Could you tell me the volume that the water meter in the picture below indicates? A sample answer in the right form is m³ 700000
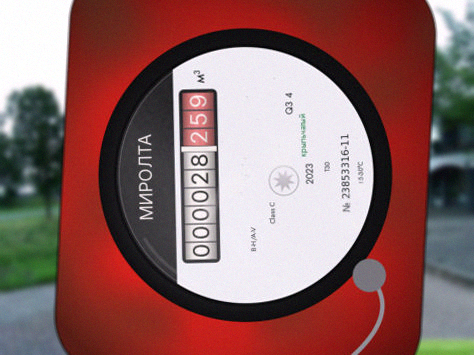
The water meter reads m³ 28.259
